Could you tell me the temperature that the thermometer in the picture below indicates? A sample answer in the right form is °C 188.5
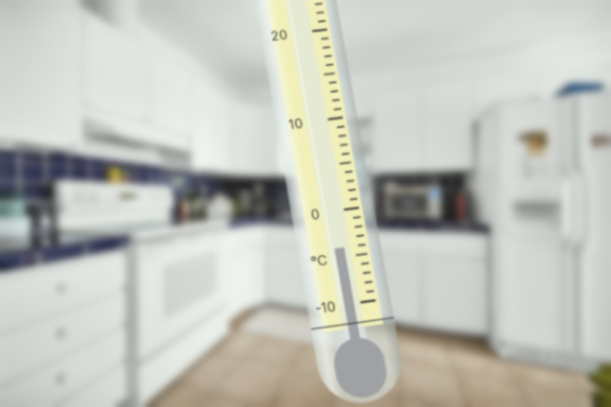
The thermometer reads °C -4
